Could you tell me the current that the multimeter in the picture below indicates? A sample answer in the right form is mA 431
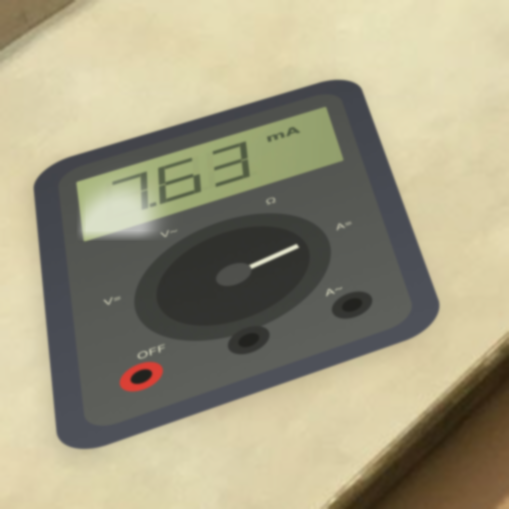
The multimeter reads mA 7.63
